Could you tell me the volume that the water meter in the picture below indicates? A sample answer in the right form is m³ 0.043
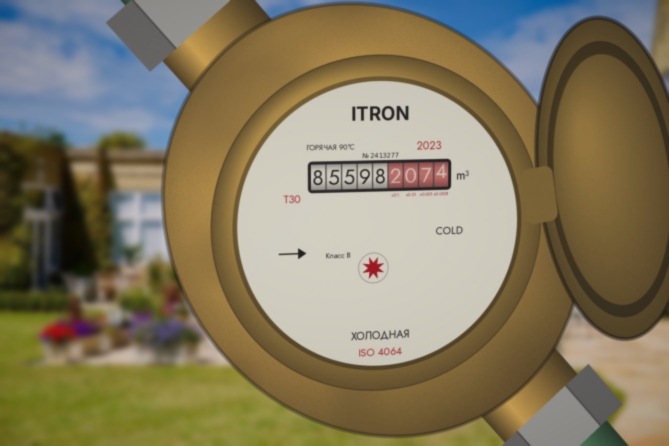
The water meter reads m³ 85598.2074
